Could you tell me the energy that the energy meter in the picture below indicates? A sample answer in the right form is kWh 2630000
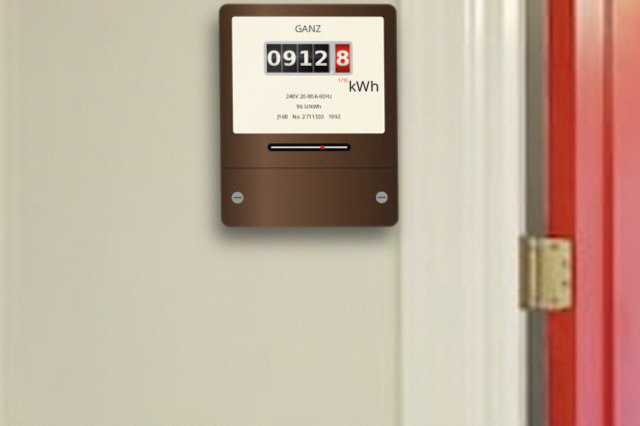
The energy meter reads kWh 912.8
